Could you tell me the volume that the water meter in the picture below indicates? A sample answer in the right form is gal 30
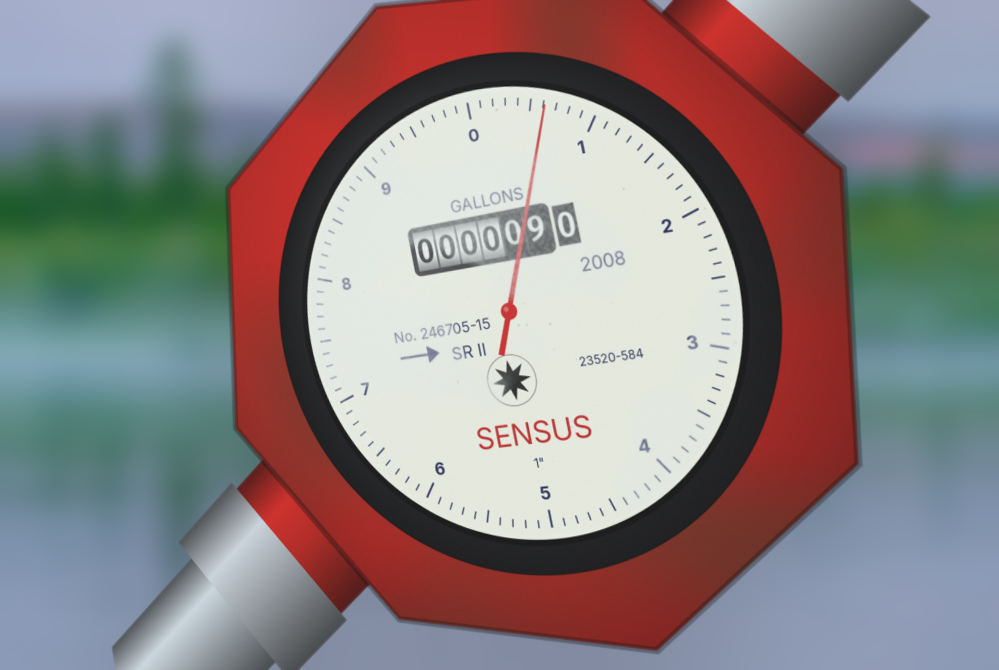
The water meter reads gal 90.6
